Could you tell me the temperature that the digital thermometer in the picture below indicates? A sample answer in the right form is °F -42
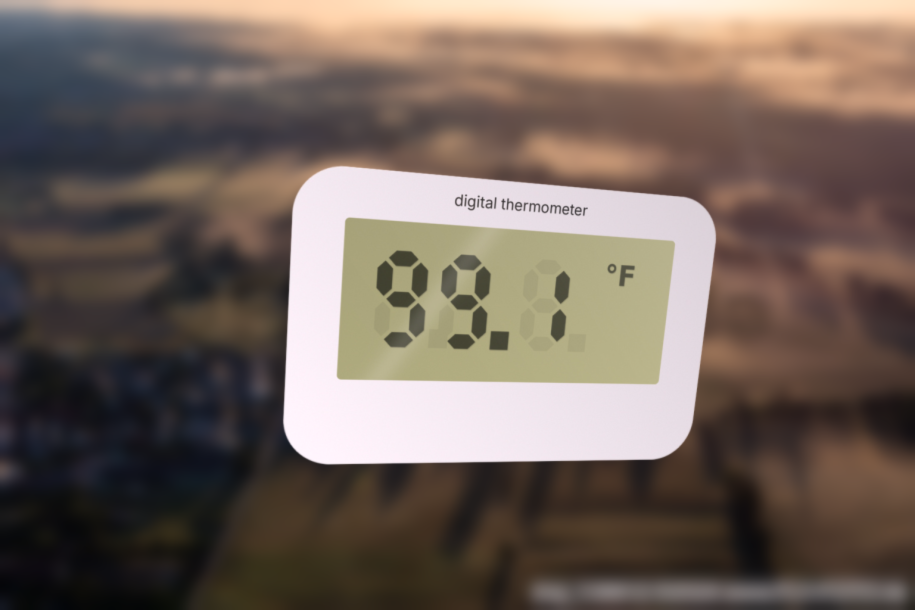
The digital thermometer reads °F 99.1
